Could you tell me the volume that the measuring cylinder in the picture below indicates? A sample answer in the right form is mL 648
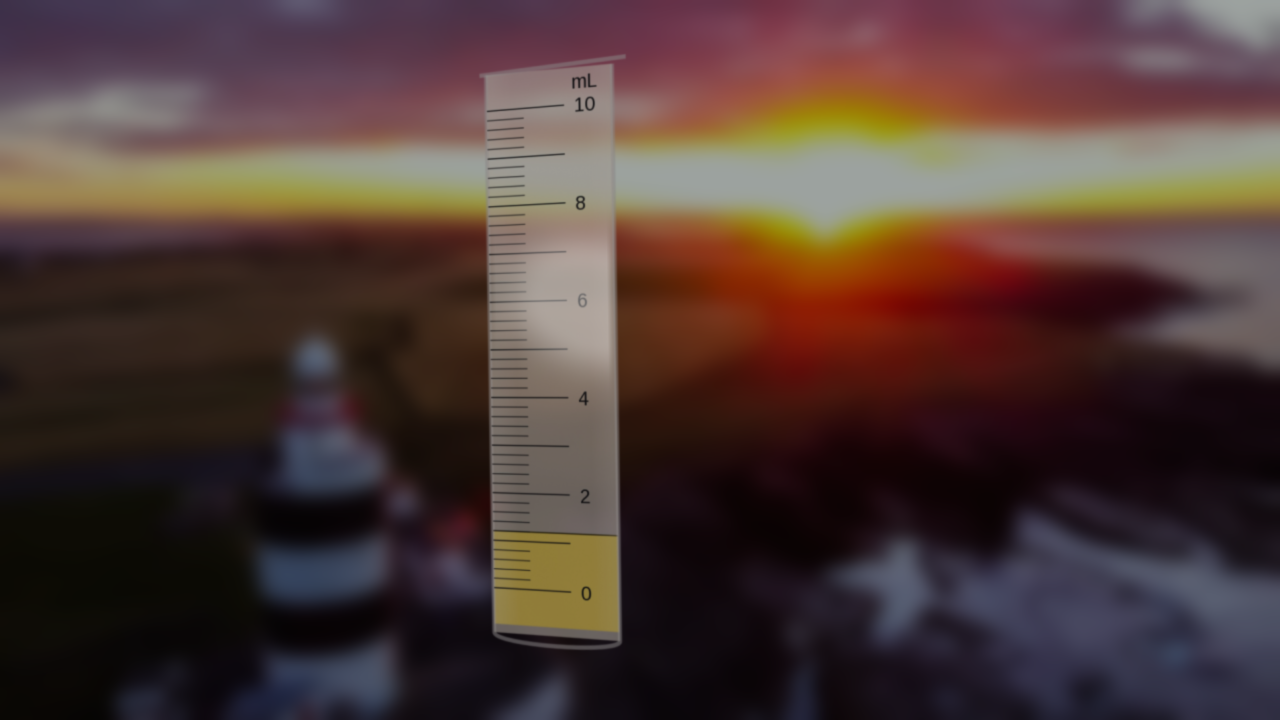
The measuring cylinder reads mL 1.2
